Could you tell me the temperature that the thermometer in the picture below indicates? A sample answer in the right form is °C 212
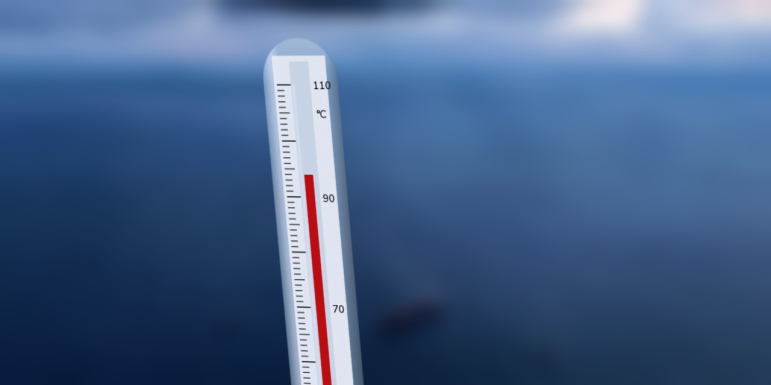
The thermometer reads °C 94
